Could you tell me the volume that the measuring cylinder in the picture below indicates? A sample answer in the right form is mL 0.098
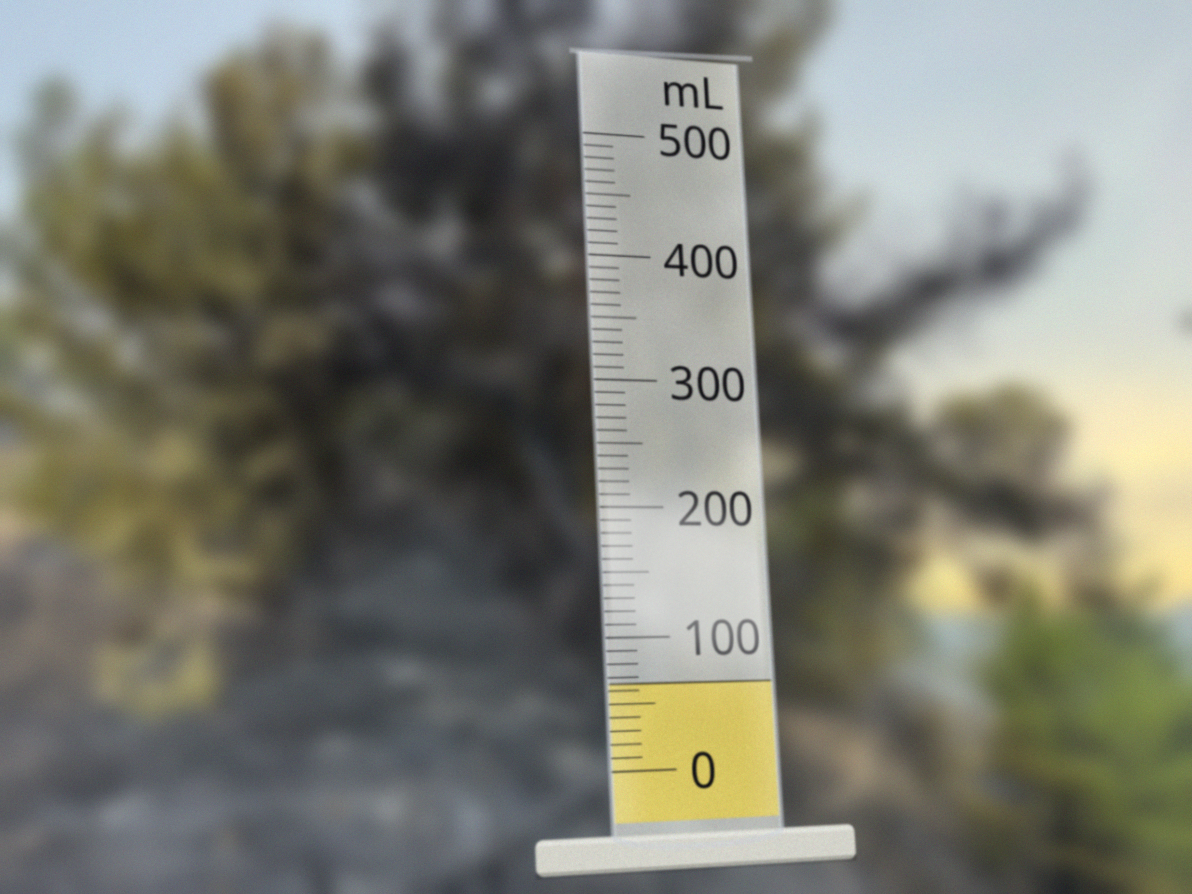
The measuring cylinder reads mL 65
